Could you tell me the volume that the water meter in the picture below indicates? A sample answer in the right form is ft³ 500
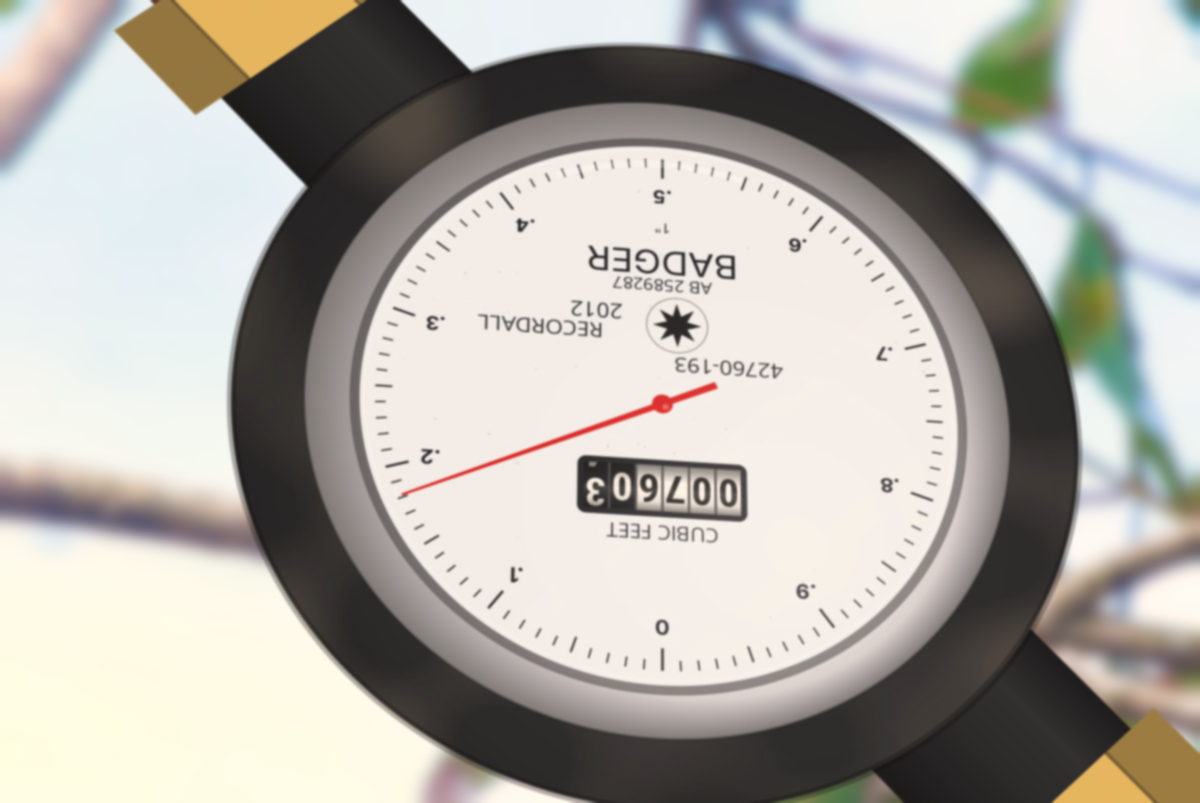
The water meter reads ft³ 7603.18
